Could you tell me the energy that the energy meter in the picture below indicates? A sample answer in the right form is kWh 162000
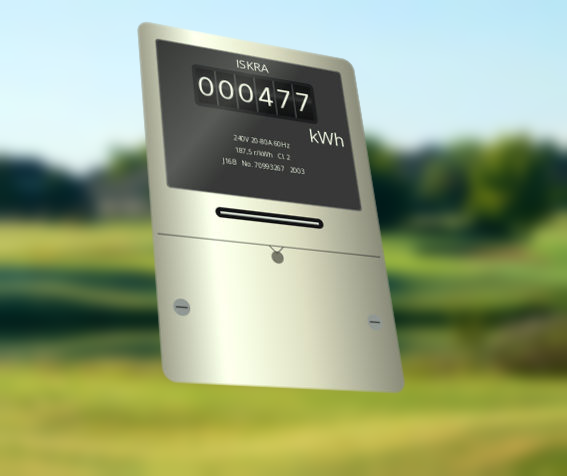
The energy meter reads kWh 477
